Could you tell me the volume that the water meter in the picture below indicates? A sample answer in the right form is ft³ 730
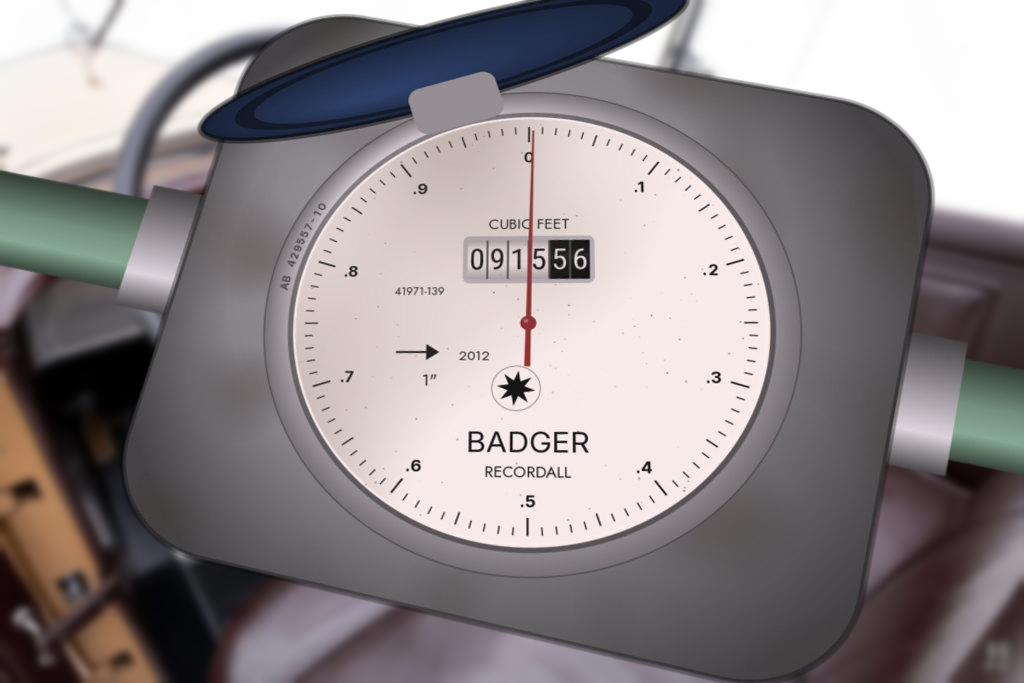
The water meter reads ft³ 91556.00
